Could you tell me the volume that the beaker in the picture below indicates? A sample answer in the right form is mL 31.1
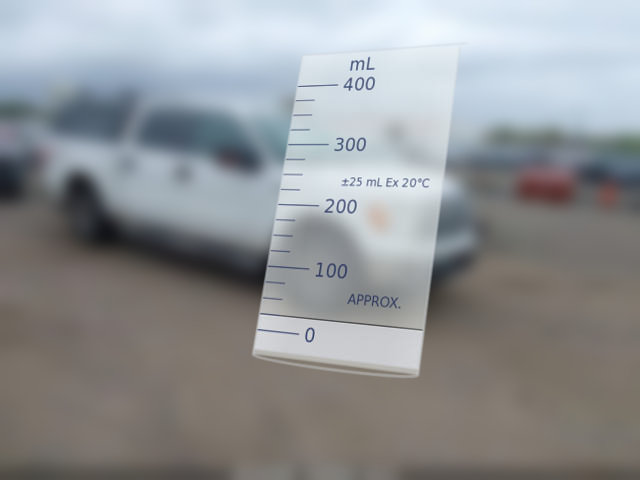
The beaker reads mL 25
